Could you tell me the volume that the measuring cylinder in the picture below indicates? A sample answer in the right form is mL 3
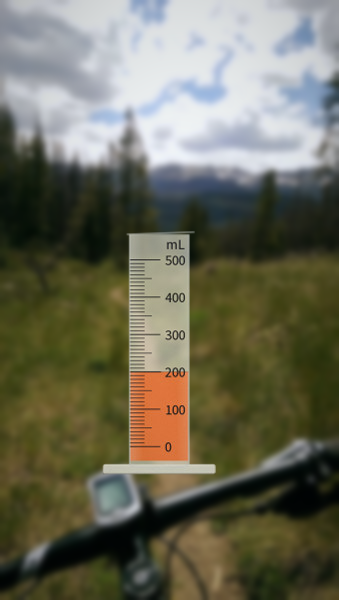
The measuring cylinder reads mL 200
